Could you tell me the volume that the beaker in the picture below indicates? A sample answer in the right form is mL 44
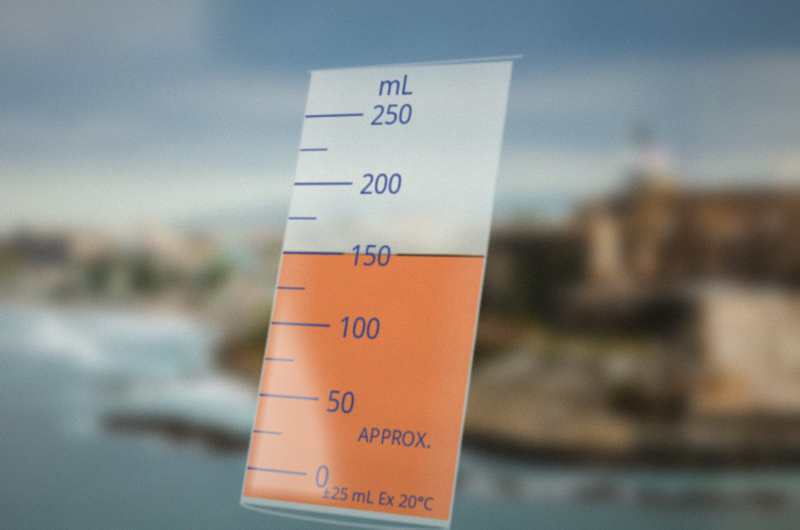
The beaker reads mL 150
